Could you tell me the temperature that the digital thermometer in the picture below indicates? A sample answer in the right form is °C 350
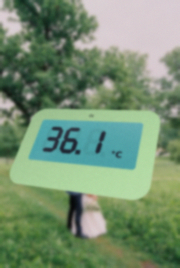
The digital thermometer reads °C 36.1
